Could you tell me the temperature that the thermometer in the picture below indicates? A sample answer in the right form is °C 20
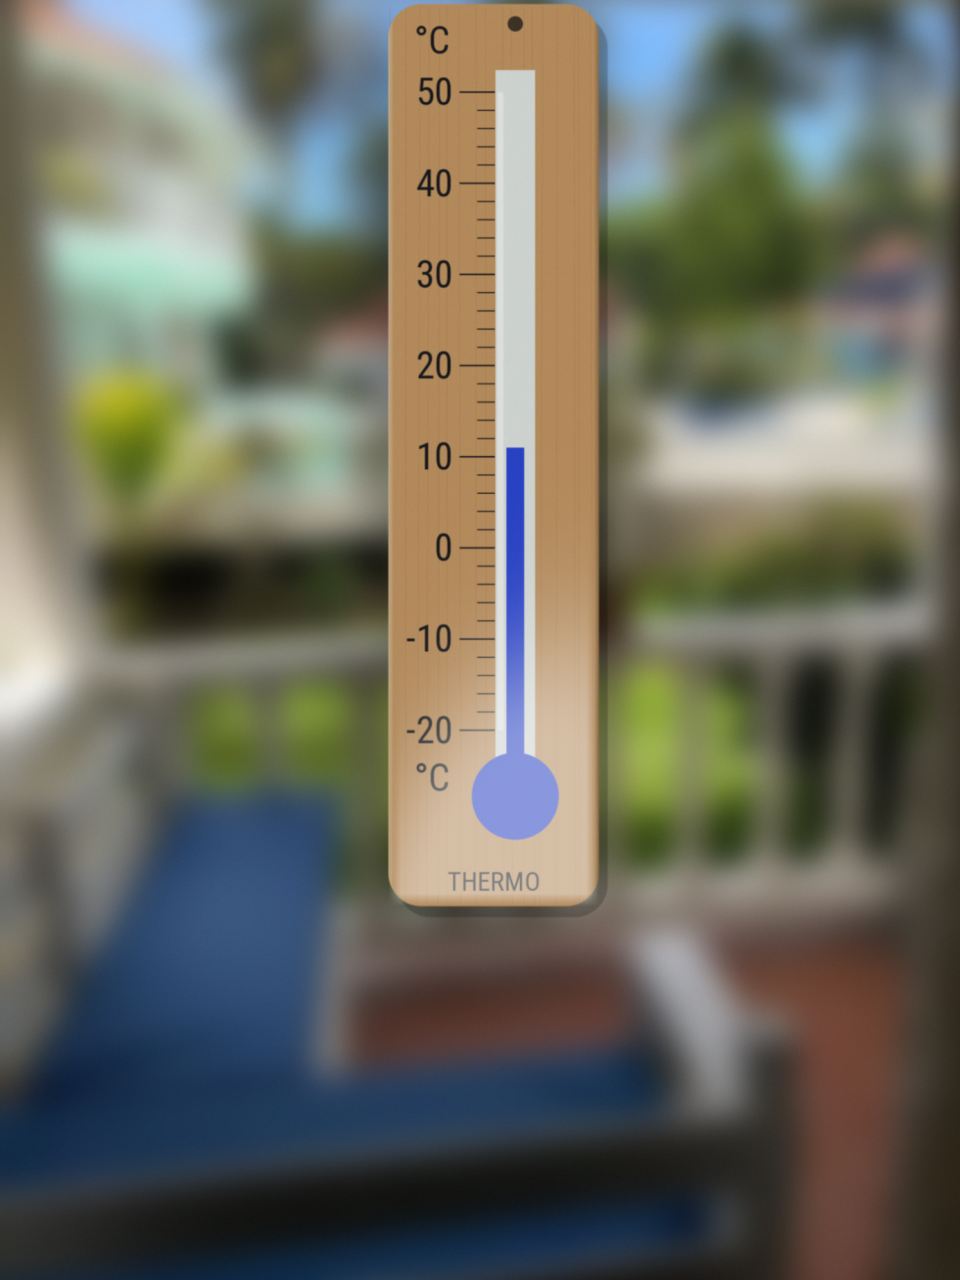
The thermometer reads °C 11
